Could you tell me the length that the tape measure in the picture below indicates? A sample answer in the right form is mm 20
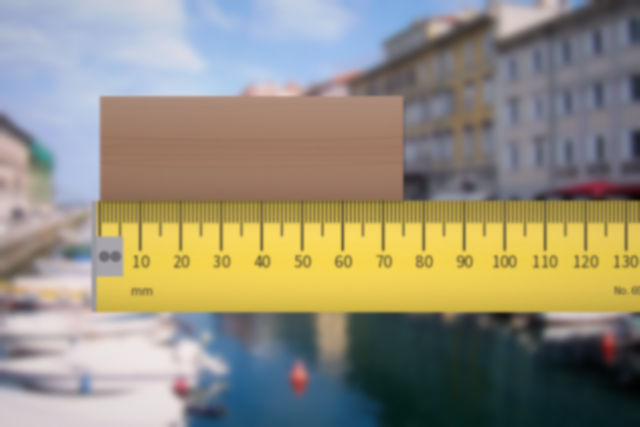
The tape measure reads mm 75
